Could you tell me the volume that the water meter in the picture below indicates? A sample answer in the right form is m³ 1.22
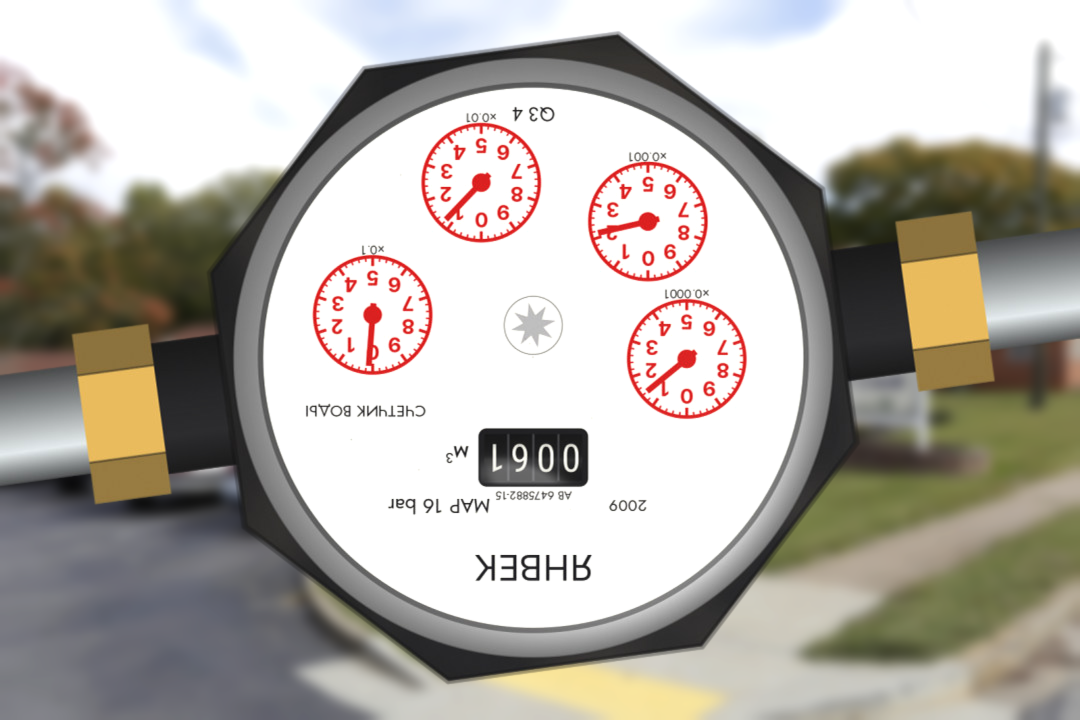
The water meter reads m³ 61.0121
